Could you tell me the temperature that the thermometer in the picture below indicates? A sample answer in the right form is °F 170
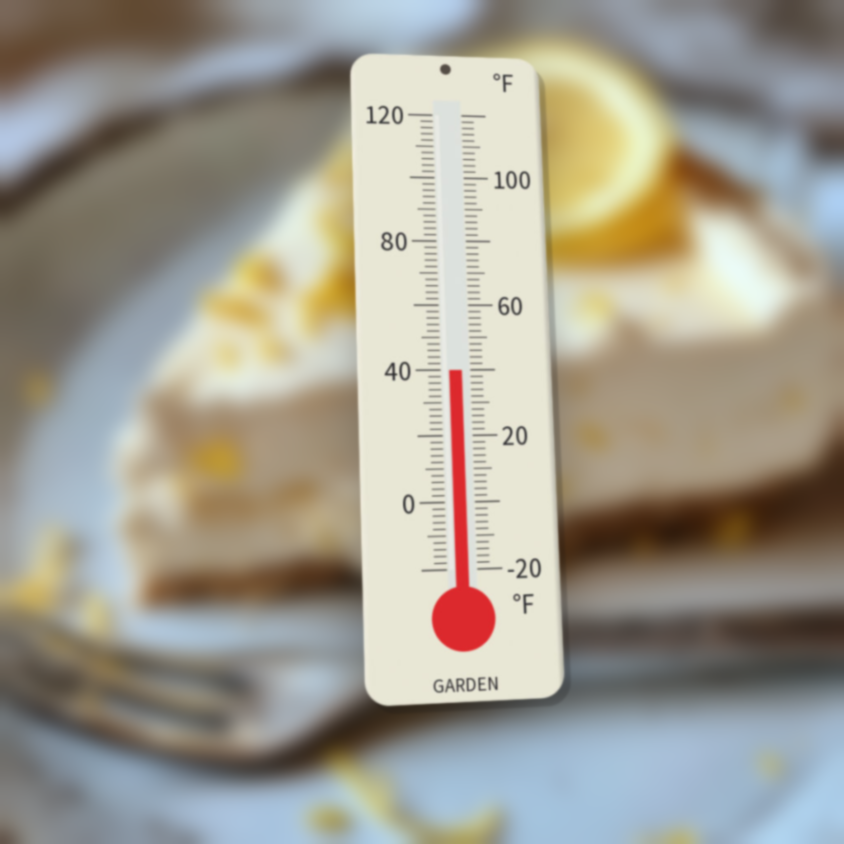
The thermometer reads °F 40
